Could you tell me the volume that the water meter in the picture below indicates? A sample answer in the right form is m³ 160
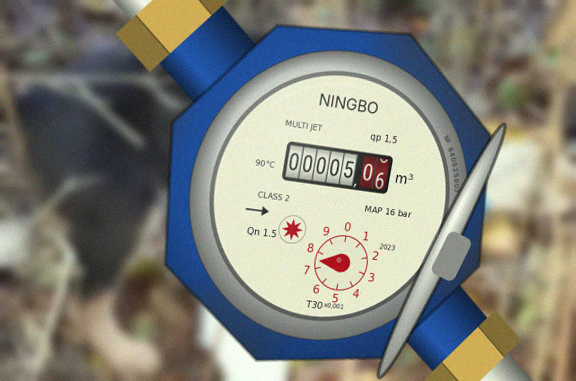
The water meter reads m³ 5.057
